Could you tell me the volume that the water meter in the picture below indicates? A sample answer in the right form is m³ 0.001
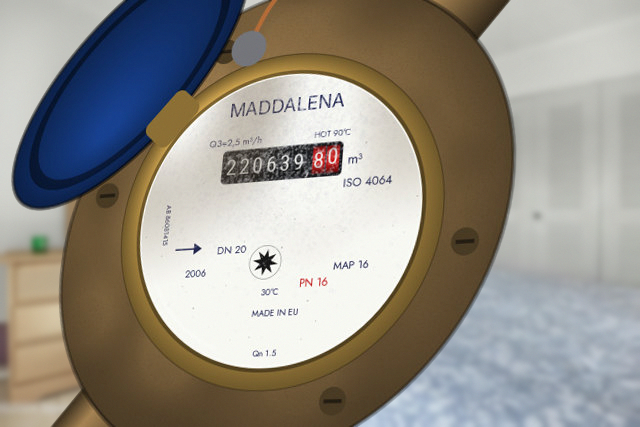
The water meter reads m³ 220639.80
